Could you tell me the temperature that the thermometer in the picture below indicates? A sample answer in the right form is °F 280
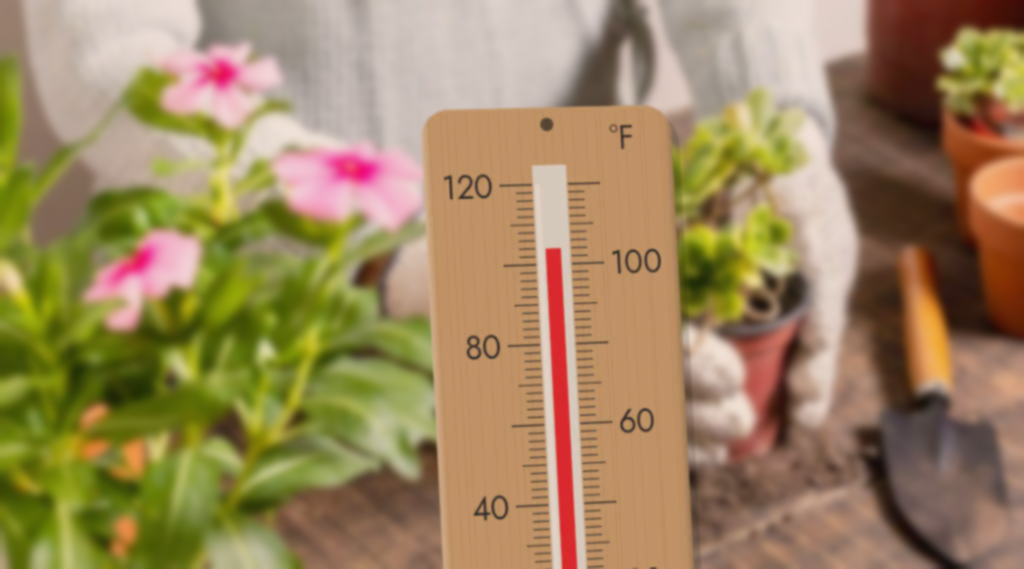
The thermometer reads °F 104
